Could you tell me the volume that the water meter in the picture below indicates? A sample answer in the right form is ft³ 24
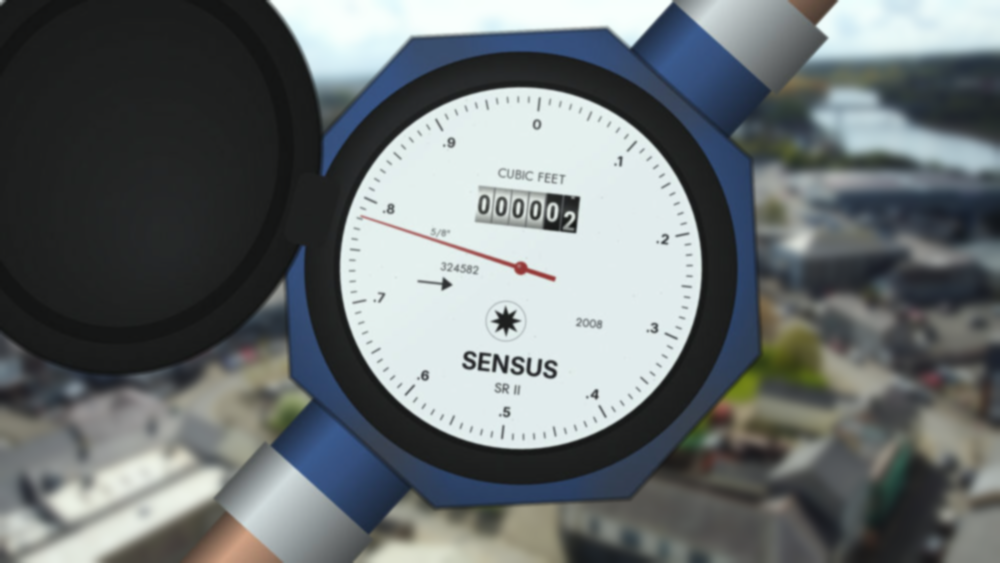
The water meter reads ft³ 1.78
